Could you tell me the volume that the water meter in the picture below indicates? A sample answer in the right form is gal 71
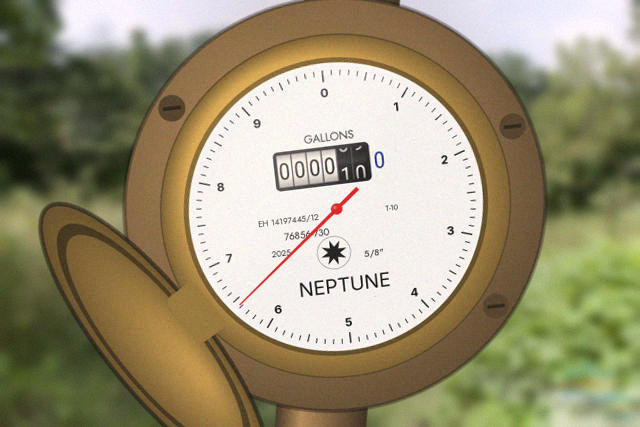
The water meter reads gal 96.4
